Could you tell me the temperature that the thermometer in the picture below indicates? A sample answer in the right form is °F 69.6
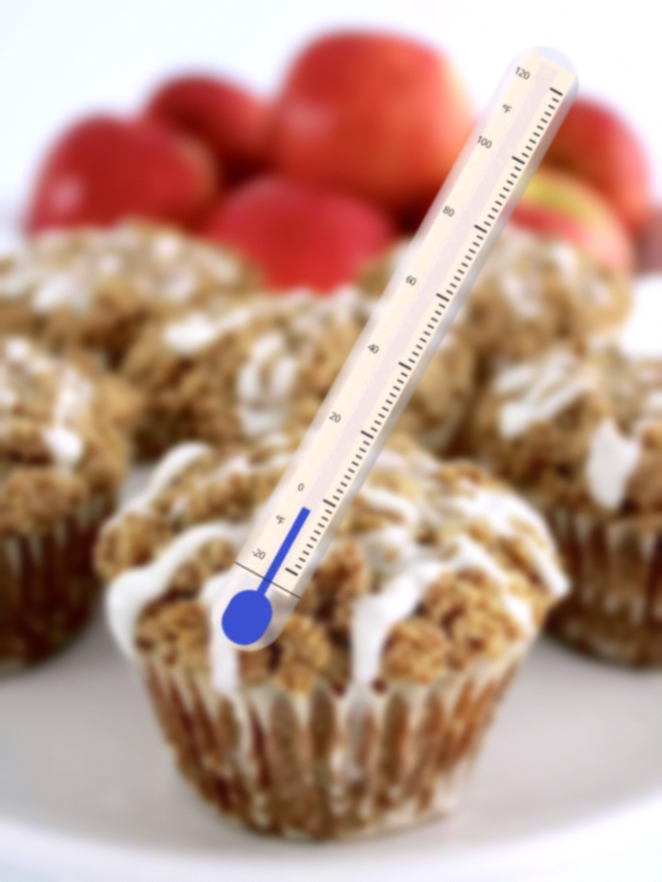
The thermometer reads °F -4
